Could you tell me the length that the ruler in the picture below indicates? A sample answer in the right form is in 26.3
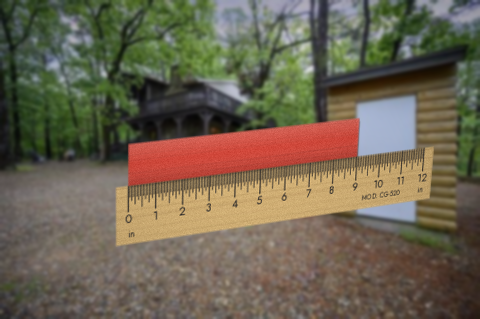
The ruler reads in 9
